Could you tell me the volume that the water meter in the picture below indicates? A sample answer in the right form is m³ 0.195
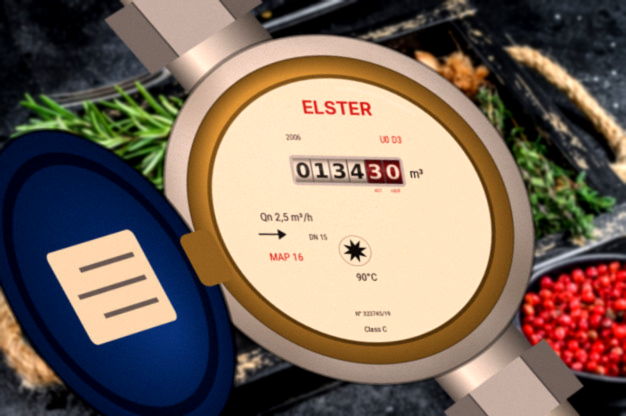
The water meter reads m³ 134.30
